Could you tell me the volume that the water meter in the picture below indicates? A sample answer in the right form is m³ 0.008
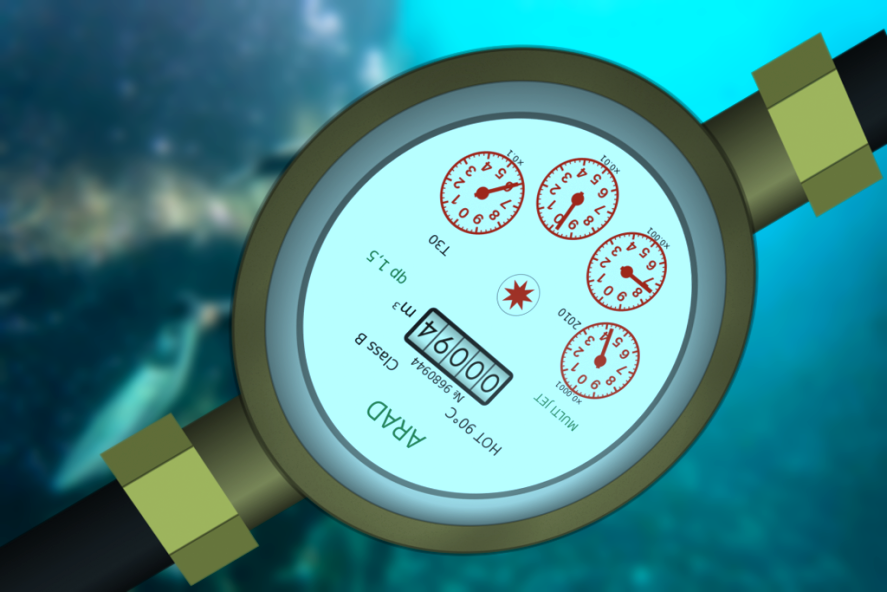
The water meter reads m³ 94.5974
